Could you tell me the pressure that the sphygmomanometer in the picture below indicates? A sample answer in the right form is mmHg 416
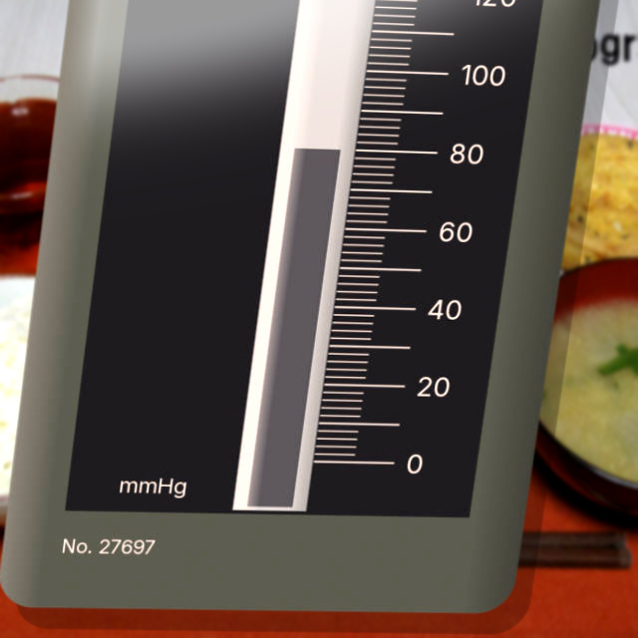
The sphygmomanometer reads mmHg 80
